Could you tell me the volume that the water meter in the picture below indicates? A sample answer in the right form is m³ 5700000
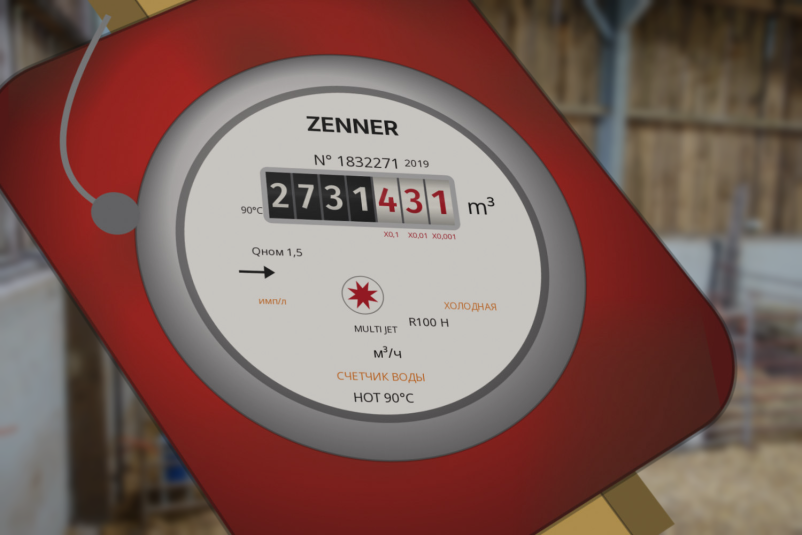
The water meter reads m³ 2731.431
